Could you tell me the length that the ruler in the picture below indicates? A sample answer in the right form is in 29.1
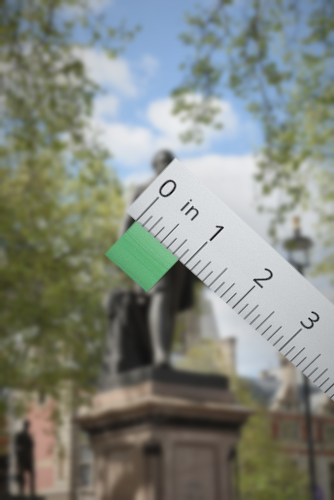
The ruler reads in 0.875
